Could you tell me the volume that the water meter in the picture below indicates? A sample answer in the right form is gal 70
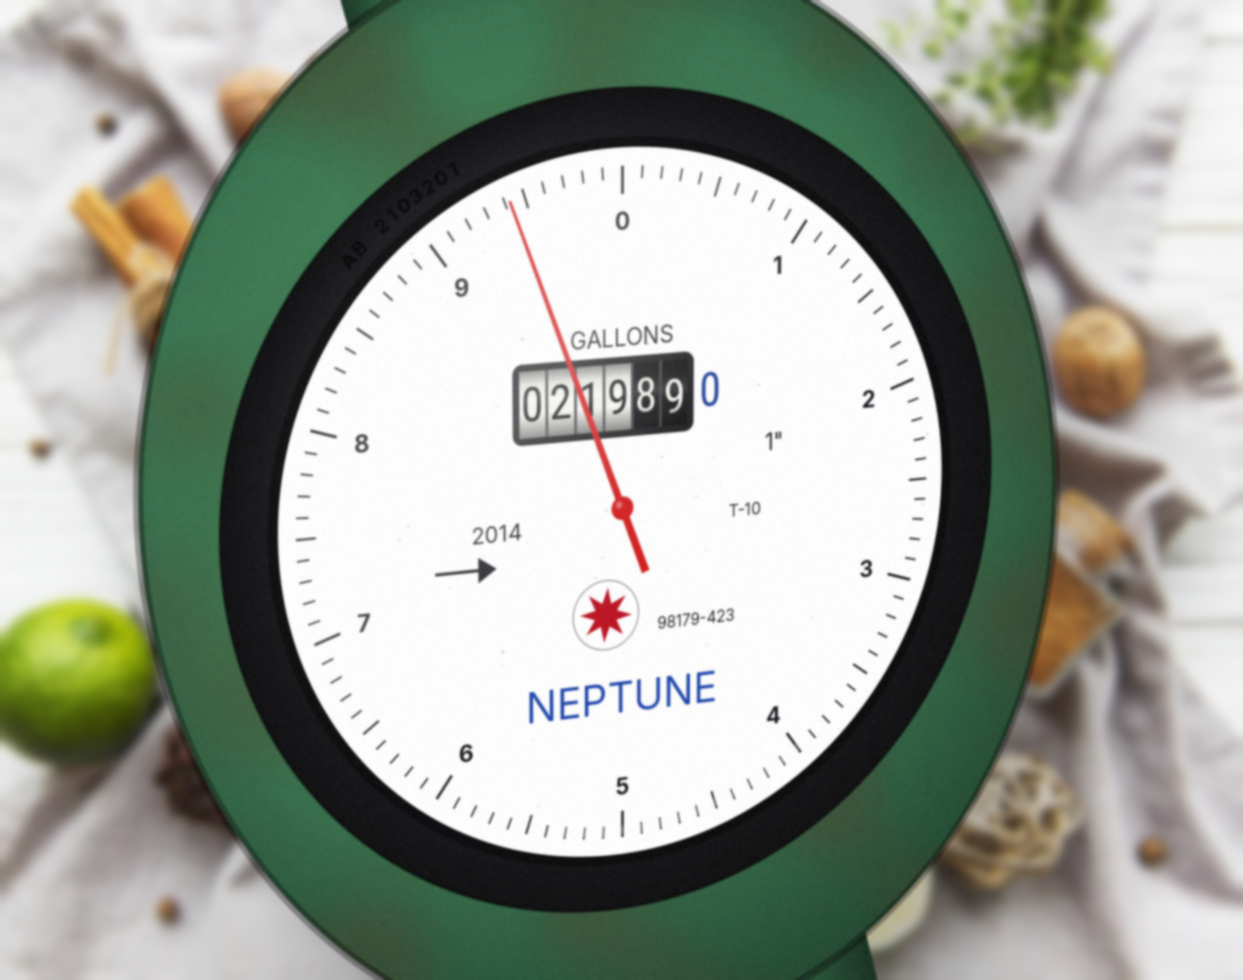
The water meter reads gal 219889.4
